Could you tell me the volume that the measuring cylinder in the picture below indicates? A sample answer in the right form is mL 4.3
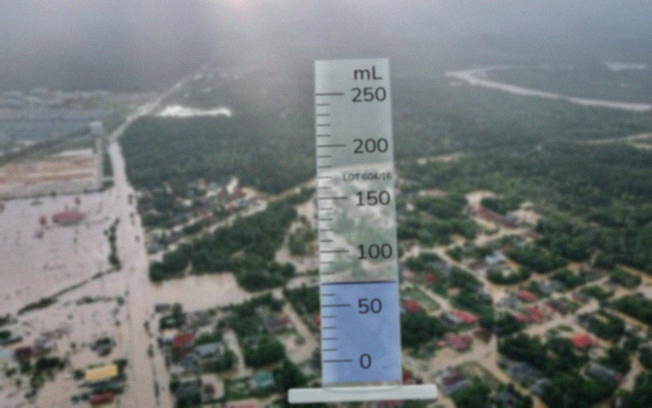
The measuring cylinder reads mL 70
